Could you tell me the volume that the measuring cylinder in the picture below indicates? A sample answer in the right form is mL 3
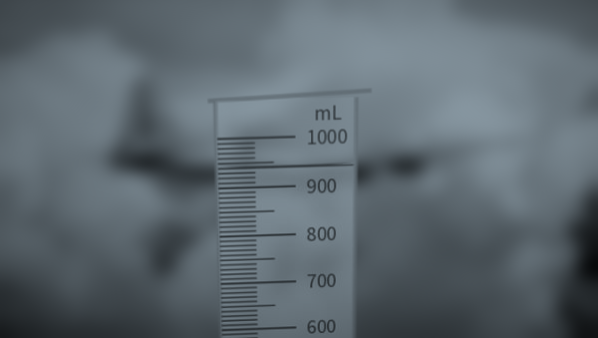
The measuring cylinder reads mL 940
